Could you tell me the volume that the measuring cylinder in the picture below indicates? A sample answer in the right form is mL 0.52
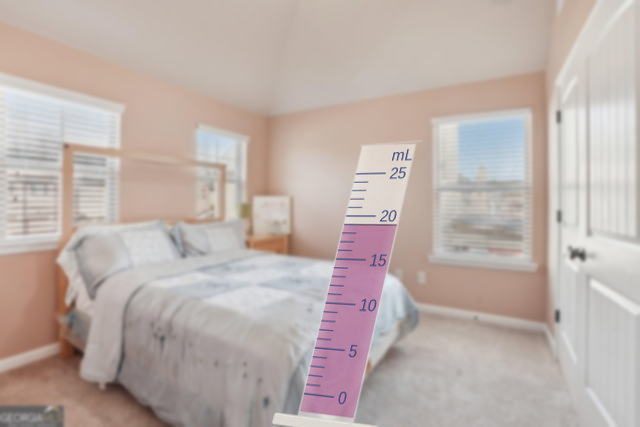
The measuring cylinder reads mL 19
